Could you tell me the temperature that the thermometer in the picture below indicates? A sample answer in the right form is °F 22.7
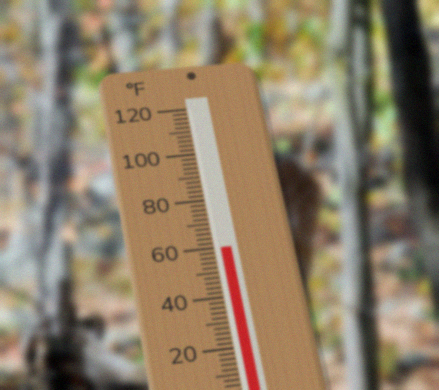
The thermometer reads °F 60
